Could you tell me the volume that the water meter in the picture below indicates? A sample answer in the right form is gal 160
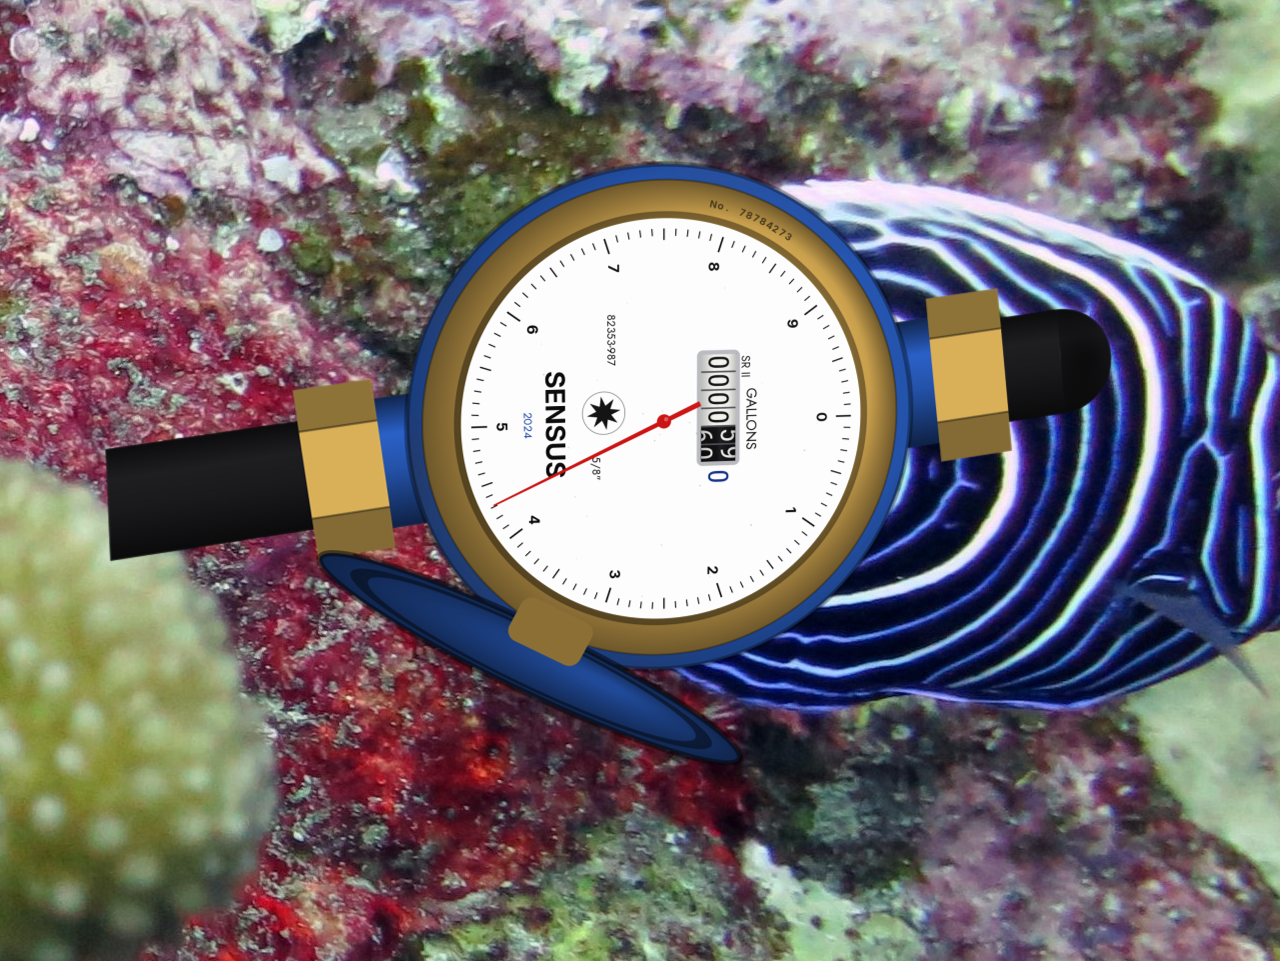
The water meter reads gal 594.3
